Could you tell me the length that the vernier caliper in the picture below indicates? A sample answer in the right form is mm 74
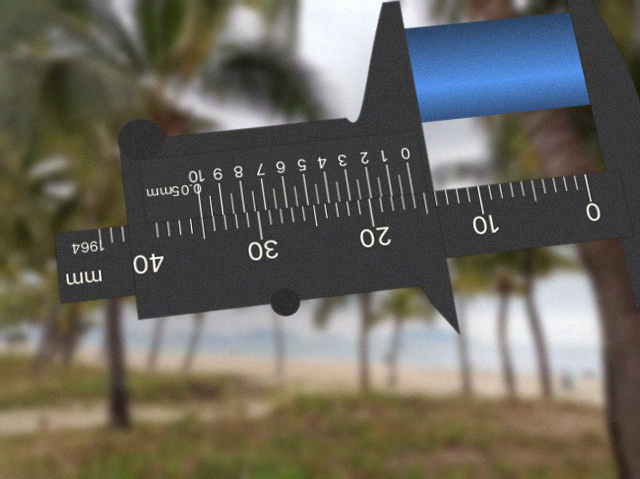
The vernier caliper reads mm 16.0
